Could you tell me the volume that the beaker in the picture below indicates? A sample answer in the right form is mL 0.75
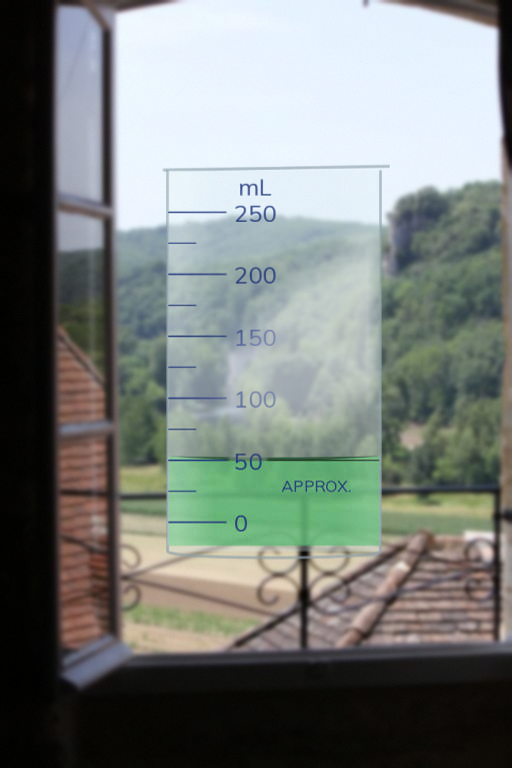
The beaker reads mL 50
